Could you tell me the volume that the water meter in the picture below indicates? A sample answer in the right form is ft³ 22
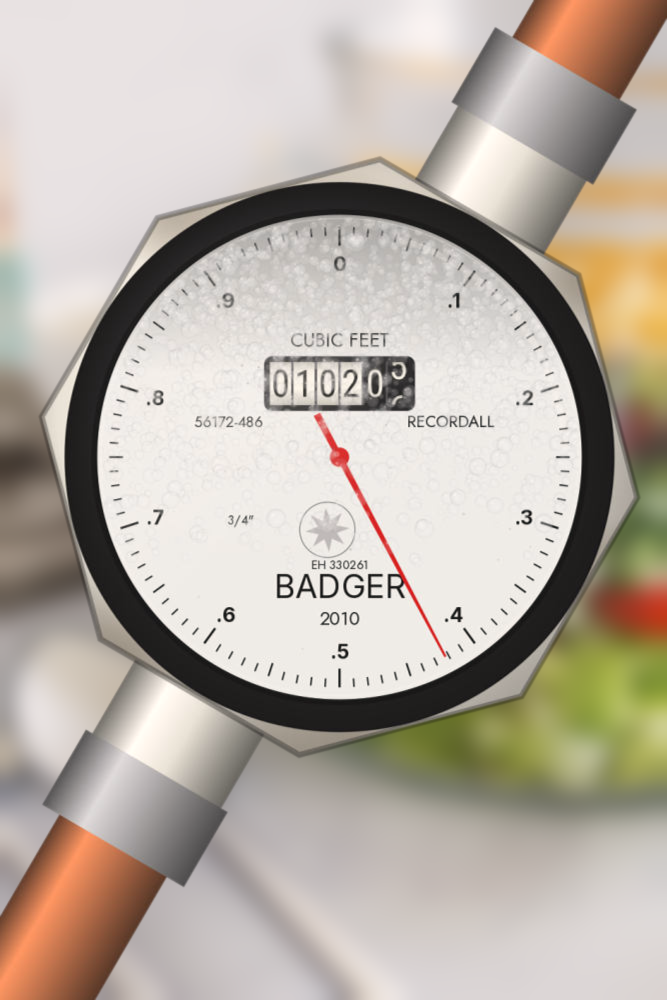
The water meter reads ft³ 10205.42
